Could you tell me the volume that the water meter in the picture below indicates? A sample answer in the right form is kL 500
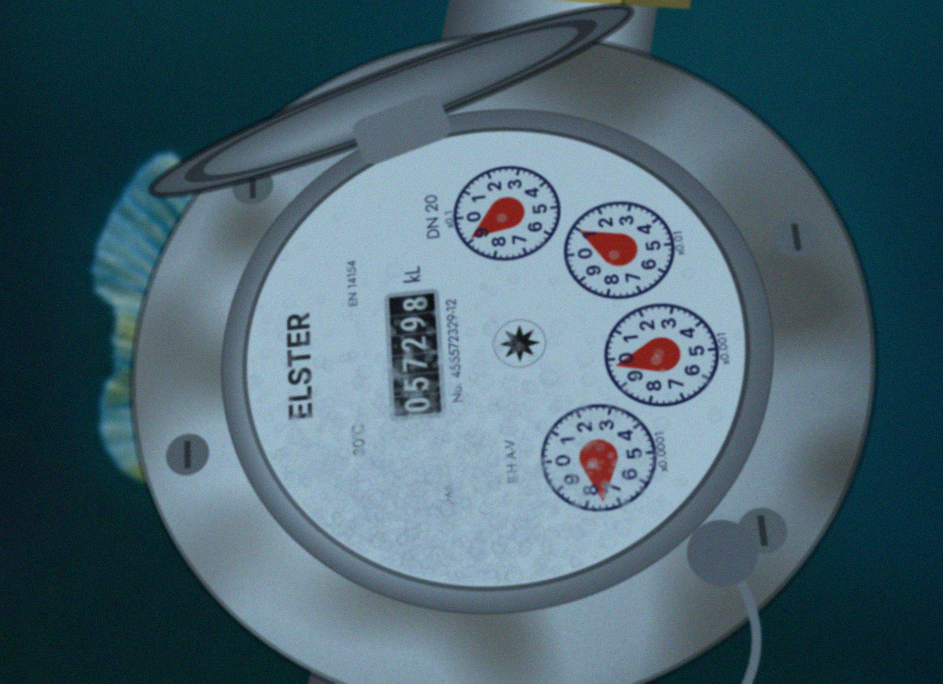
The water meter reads kL 57297.9097
